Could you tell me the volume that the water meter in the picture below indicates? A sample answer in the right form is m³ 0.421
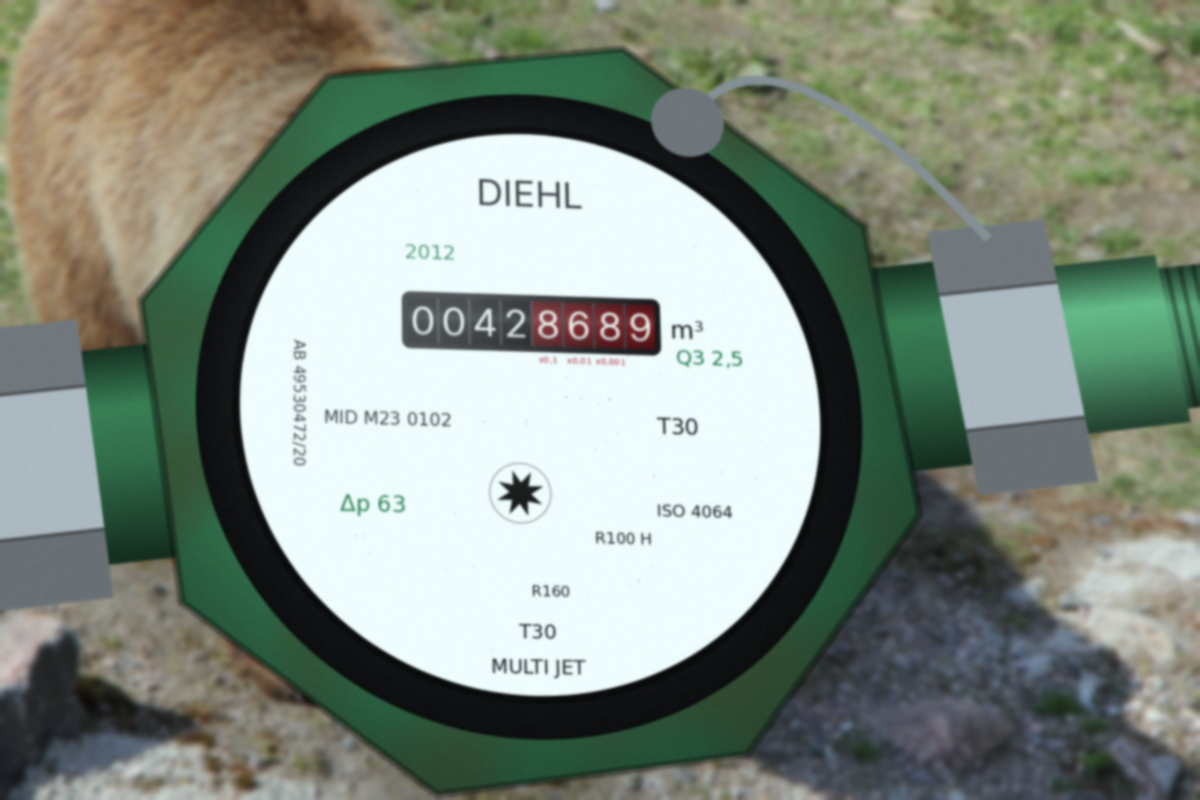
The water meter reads m³ 42.8689
